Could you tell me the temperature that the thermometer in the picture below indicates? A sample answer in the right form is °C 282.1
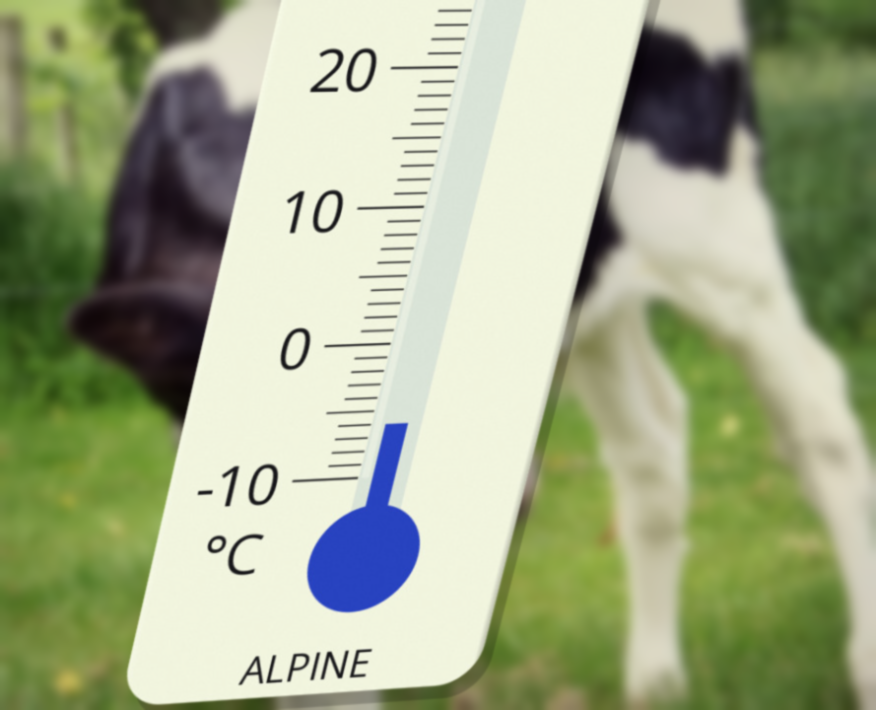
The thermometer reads °C -6
